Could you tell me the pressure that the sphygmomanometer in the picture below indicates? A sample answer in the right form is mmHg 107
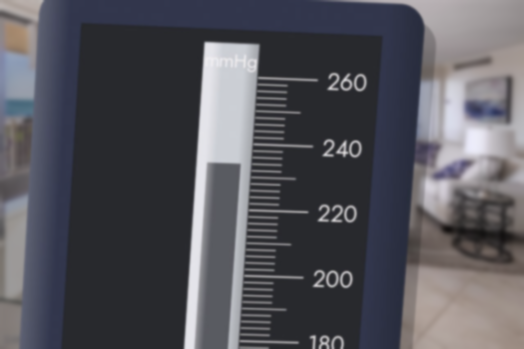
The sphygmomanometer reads mmHg 234
